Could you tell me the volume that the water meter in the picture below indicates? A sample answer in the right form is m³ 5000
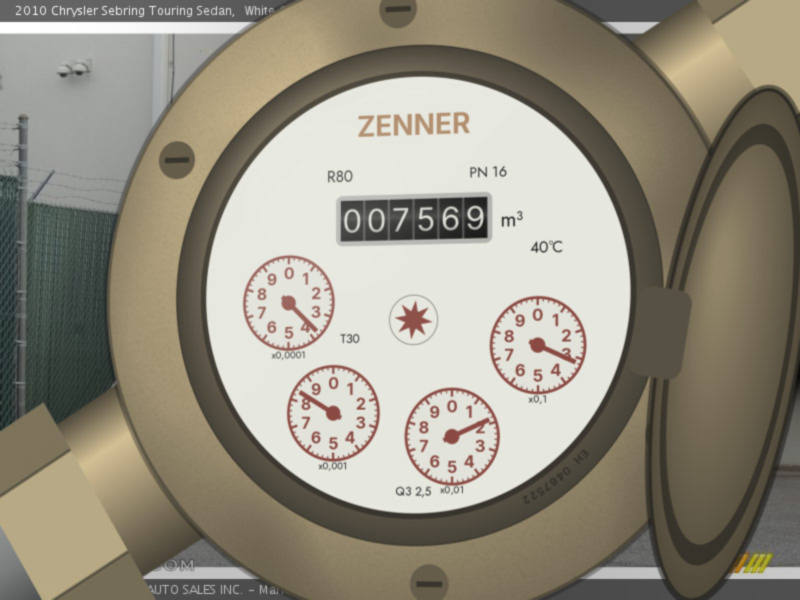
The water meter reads m³ 7569.3183
